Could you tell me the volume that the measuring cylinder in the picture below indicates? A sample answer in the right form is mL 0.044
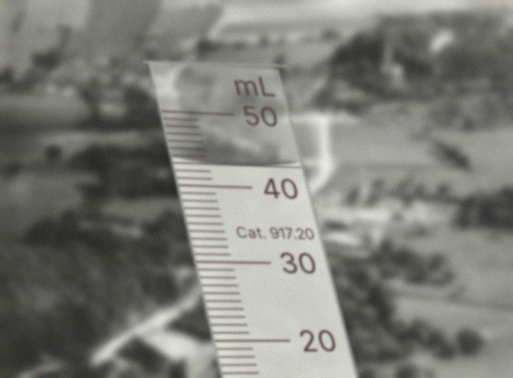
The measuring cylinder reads mL 43
